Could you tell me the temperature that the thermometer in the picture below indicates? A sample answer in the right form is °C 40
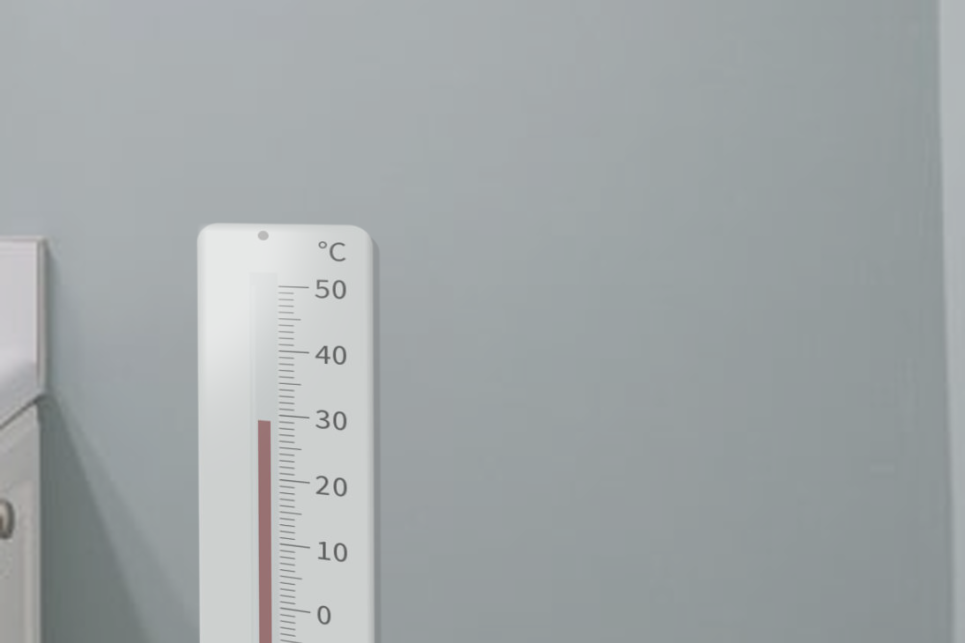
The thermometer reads °C 29
